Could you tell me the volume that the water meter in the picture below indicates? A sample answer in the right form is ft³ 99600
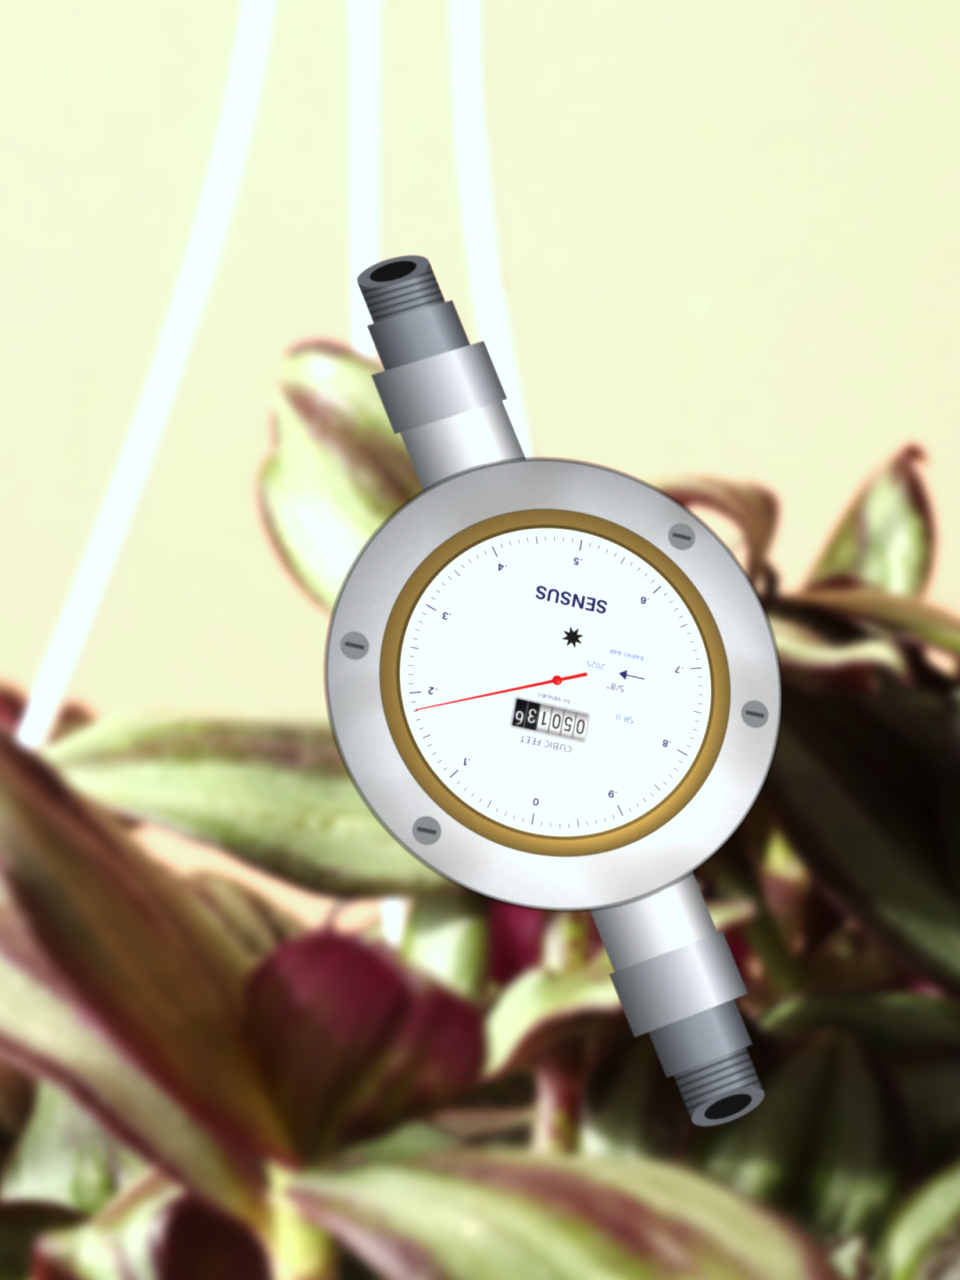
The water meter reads ft³ 50136.18
